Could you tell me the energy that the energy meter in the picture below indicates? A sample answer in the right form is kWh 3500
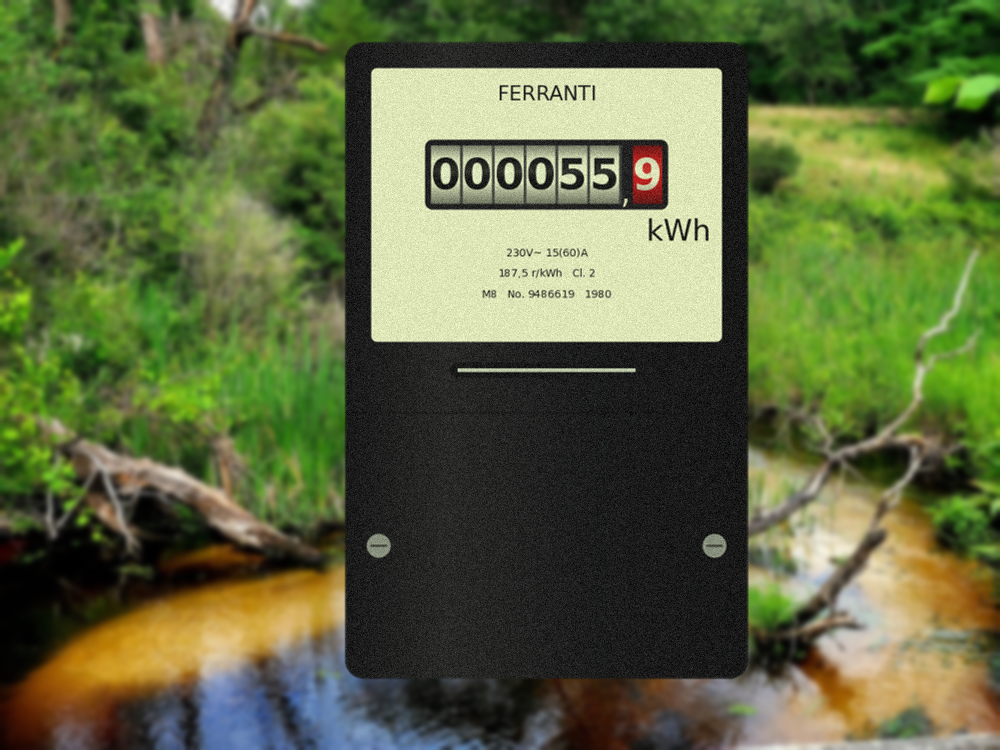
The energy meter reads kWh 55.9
